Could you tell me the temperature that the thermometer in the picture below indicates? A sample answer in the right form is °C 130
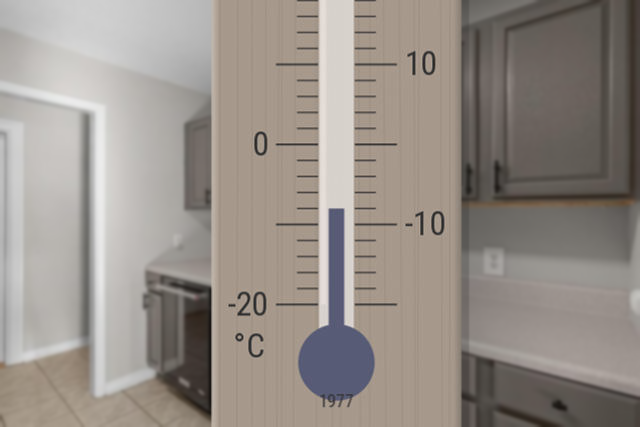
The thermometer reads °C -8
